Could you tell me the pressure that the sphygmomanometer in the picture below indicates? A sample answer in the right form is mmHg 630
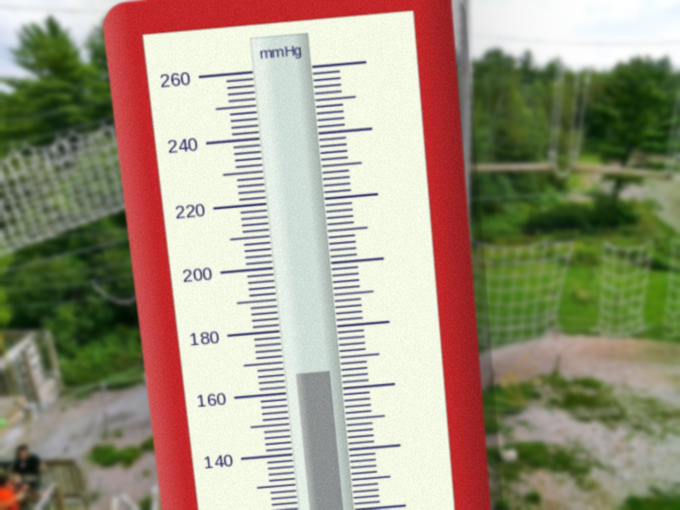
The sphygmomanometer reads mmHg 166
